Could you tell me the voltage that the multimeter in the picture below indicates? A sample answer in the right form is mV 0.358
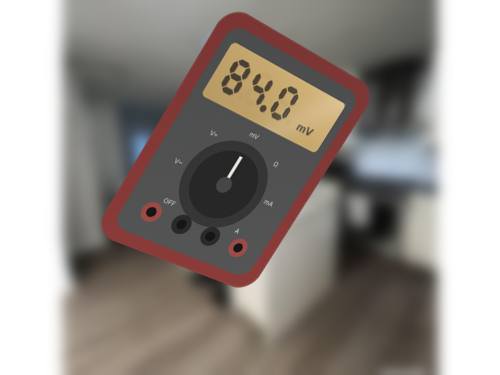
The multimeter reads mV 84.0
